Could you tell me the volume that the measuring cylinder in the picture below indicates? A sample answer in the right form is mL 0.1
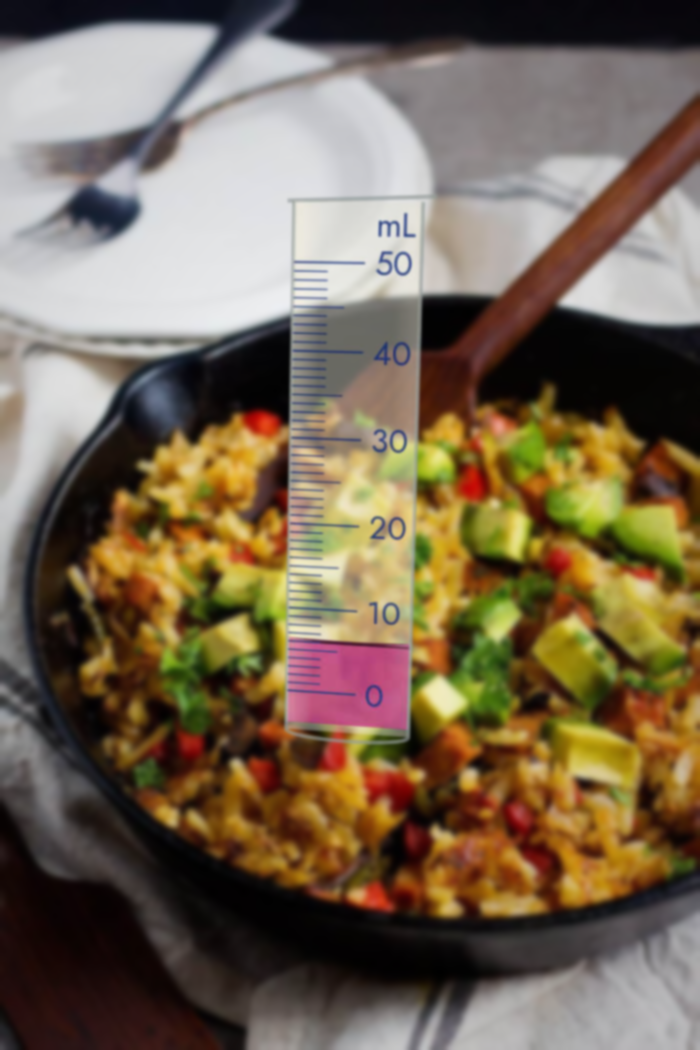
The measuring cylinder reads mL 6
